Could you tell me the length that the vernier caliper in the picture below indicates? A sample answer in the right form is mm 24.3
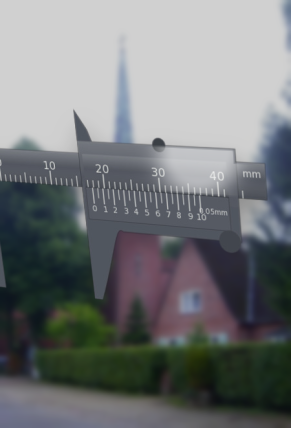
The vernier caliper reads mm 17.8
